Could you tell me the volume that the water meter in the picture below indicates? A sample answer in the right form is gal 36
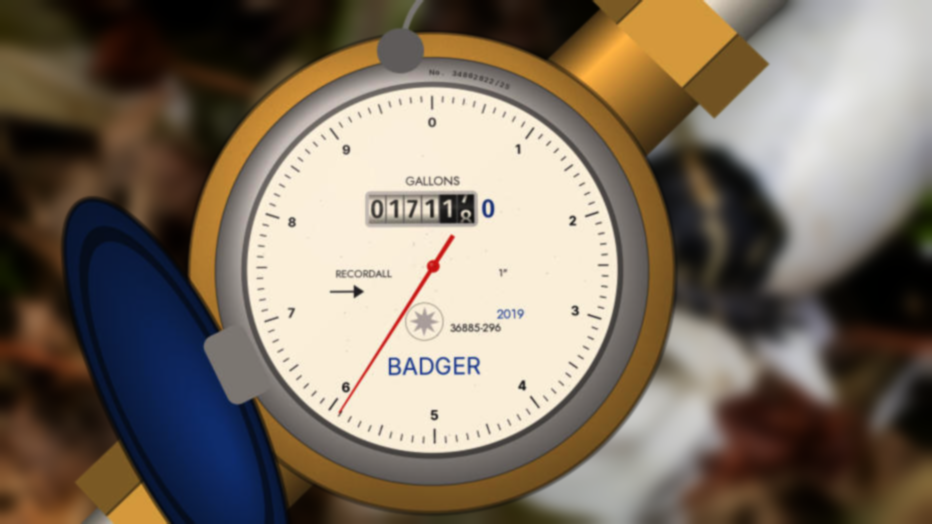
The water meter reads gal 171175.9
